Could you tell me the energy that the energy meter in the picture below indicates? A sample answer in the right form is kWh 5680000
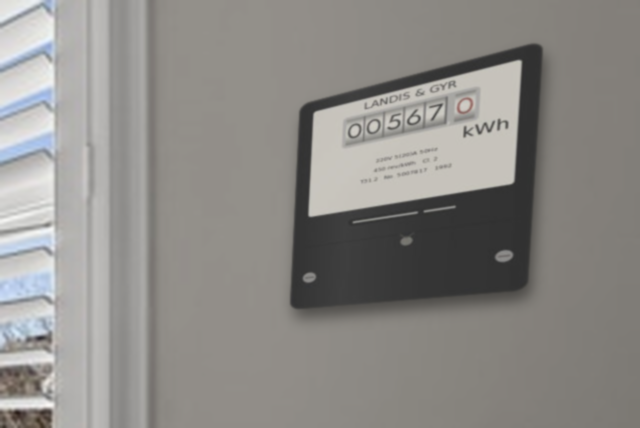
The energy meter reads kWh 567.0
